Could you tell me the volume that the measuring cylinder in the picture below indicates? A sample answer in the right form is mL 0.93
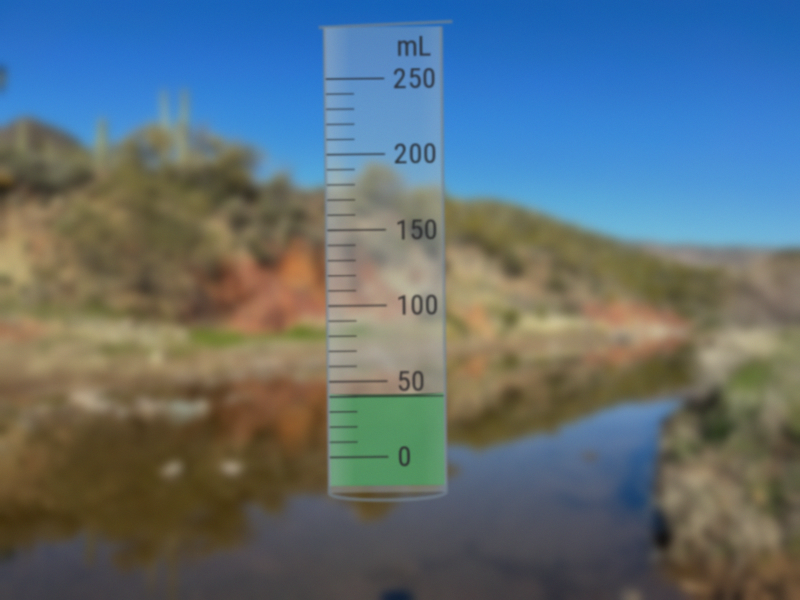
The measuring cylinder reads mL 40
